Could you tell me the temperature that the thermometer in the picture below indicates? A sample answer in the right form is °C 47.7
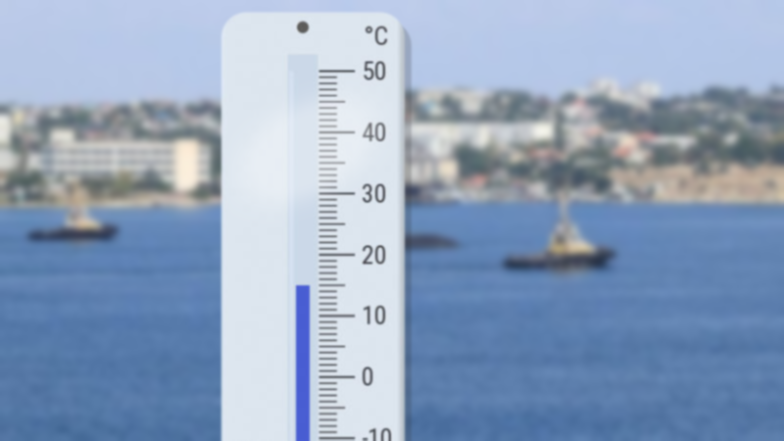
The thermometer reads °C 15
